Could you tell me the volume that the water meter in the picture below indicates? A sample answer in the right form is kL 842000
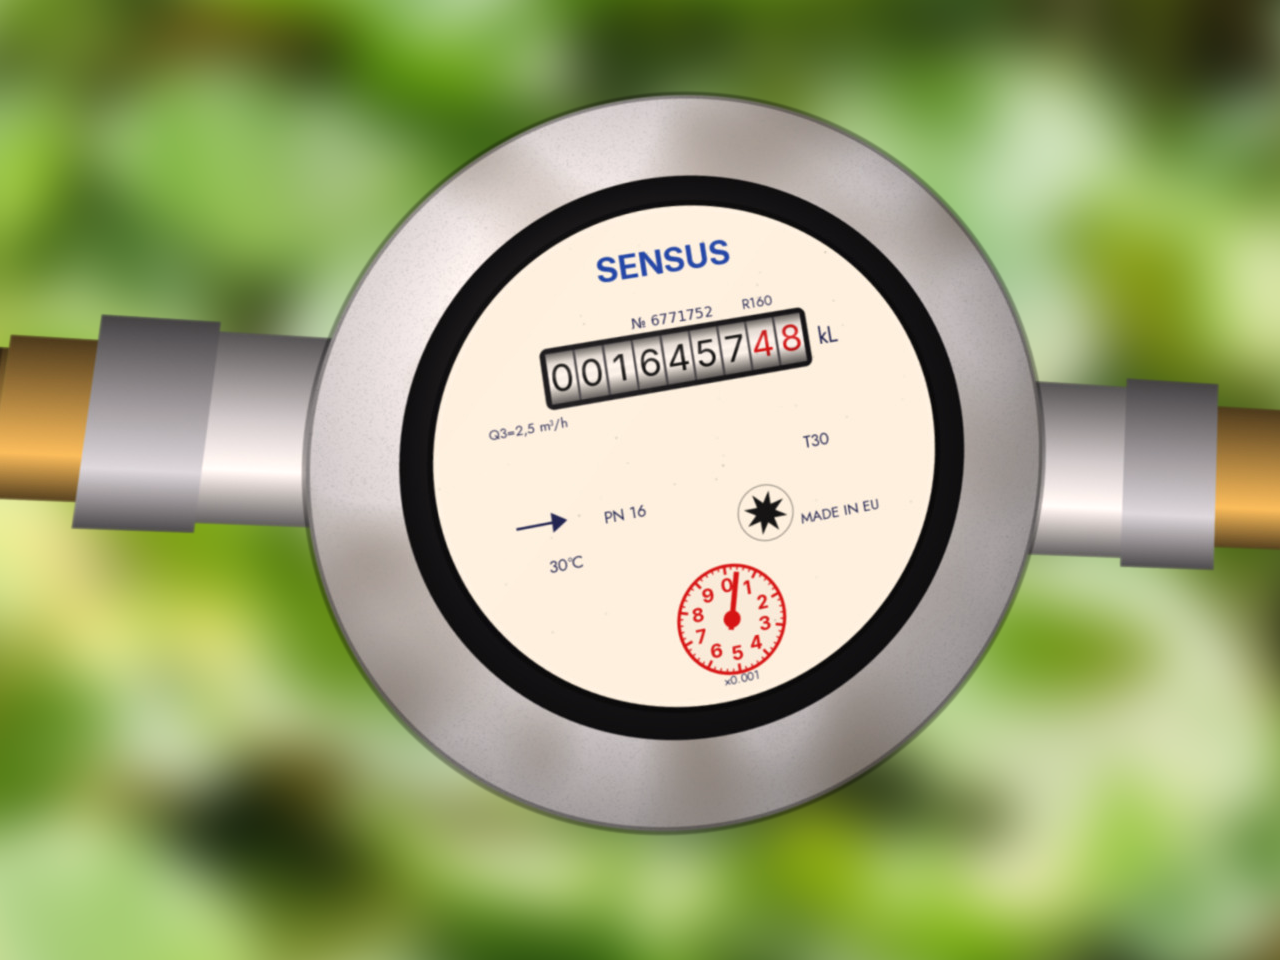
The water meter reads kL 16457.480
